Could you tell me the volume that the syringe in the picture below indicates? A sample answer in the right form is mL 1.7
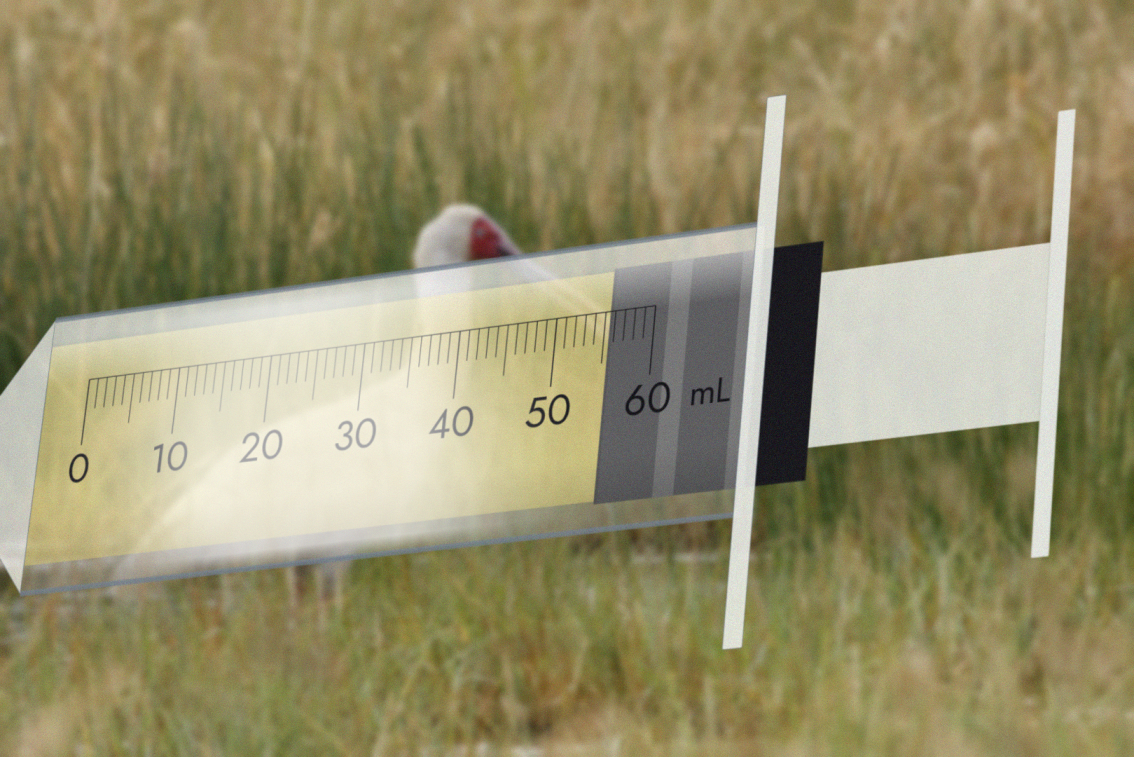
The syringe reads mL 55.5
